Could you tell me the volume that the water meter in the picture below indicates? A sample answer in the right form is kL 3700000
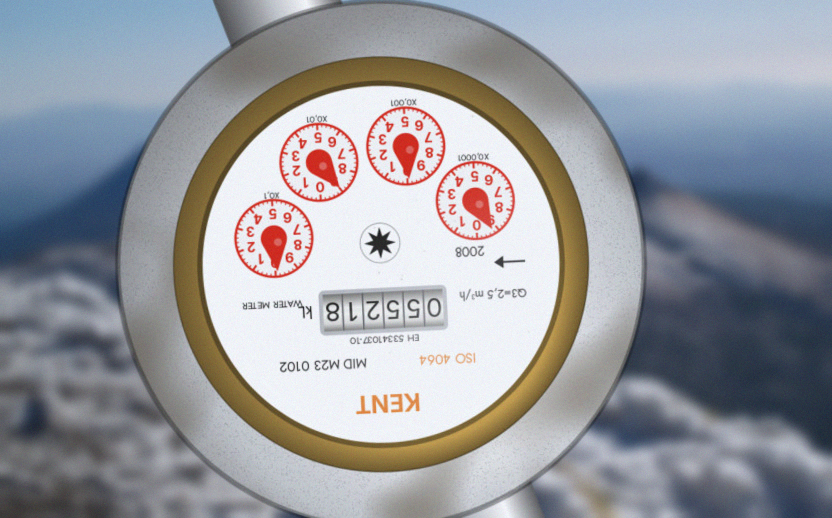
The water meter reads kL 55217.9899
